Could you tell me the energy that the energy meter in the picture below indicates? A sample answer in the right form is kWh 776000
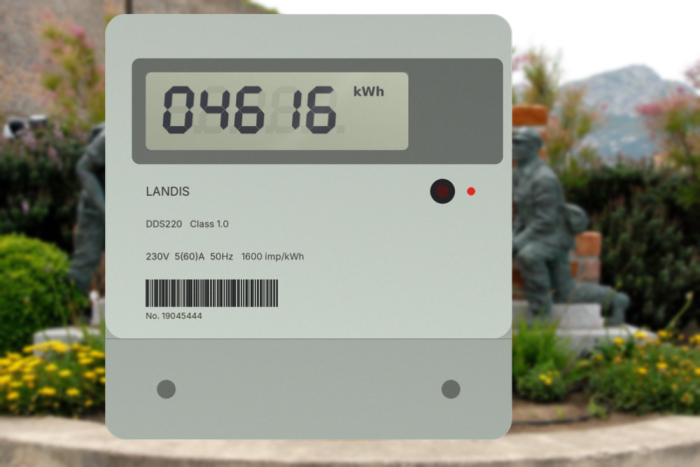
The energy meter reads kWh 4616
